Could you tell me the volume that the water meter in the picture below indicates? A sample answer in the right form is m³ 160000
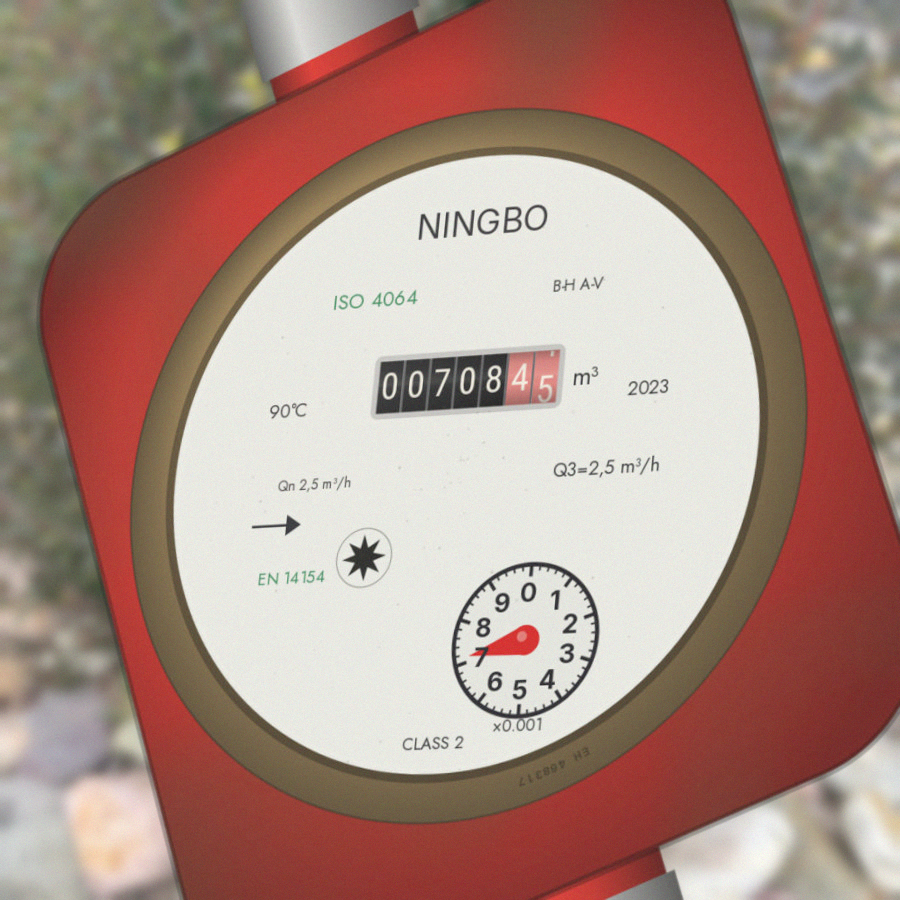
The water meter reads m³ 708.447
